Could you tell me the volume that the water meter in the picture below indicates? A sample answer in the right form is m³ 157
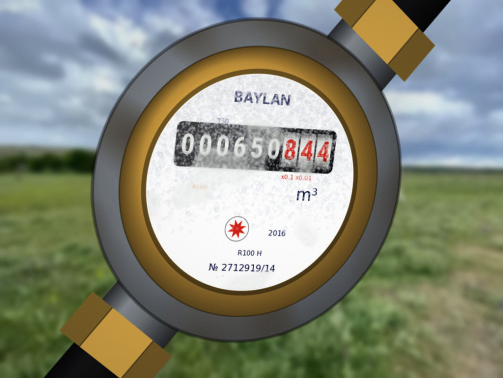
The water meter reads m³ 650.844
